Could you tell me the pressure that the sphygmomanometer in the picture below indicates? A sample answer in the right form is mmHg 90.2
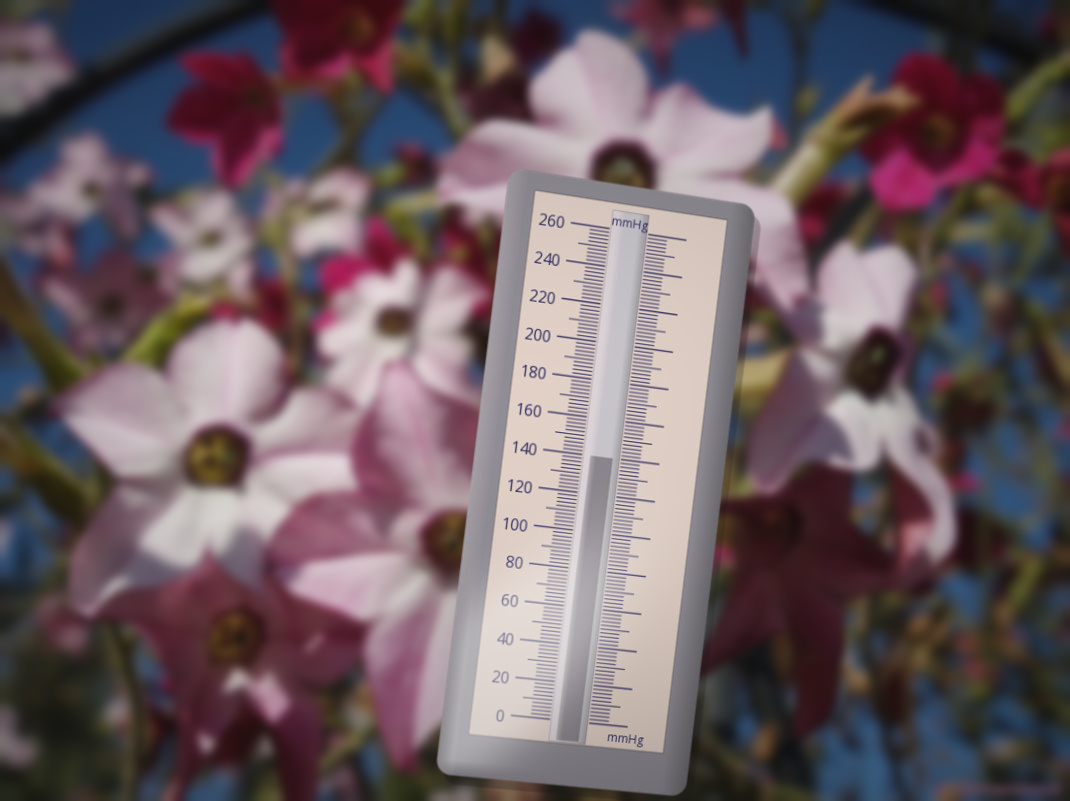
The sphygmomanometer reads mmHg 140
